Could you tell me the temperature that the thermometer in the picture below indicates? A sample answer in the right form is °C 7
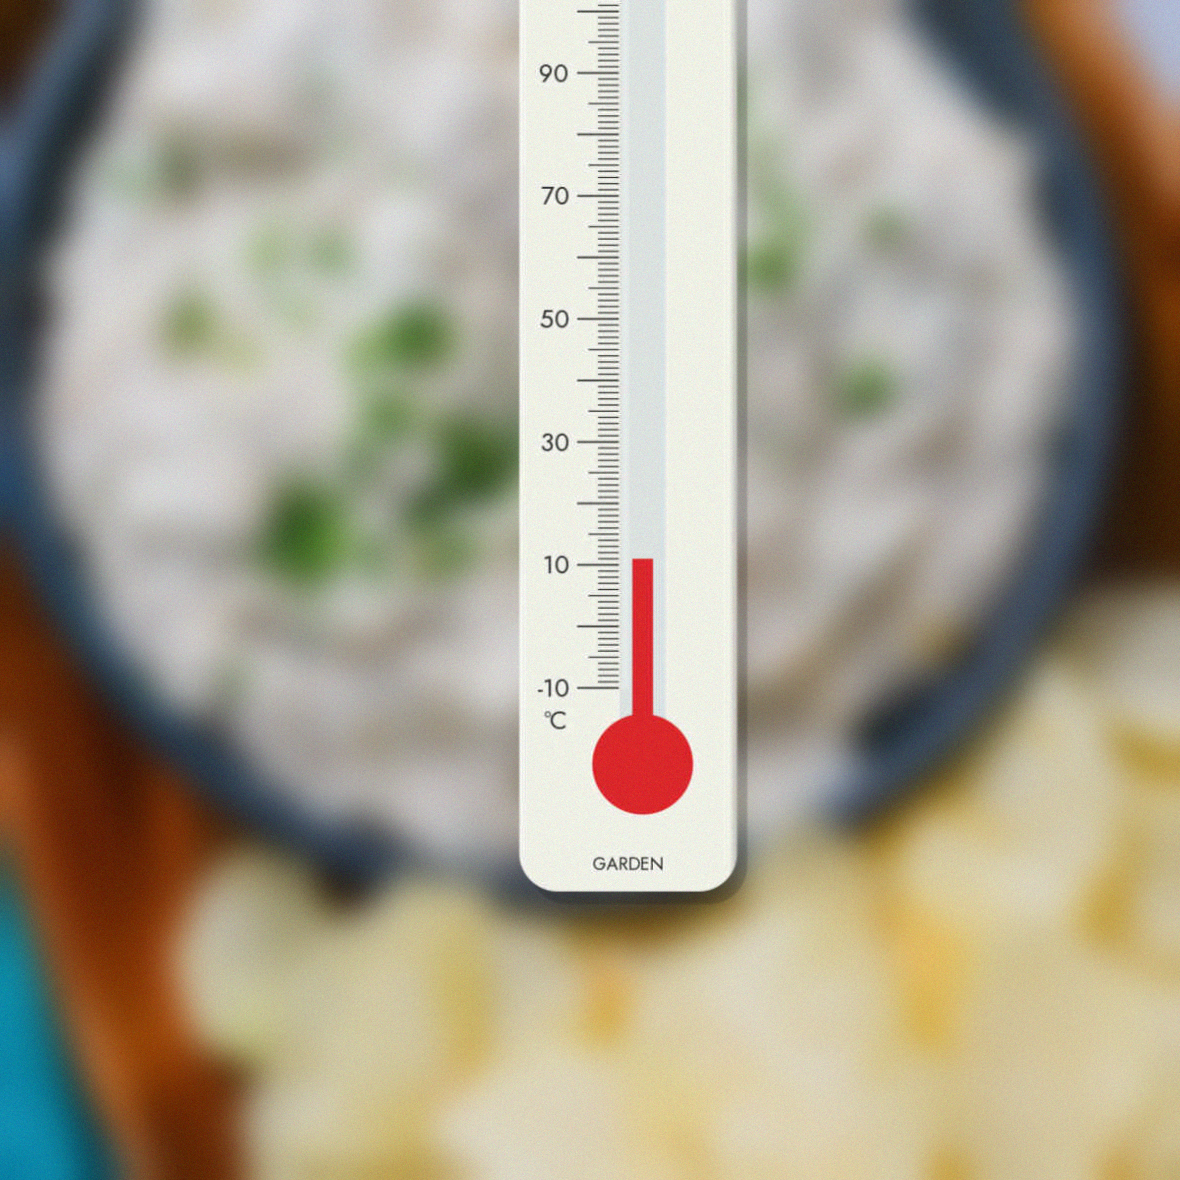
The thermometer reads °C 11
